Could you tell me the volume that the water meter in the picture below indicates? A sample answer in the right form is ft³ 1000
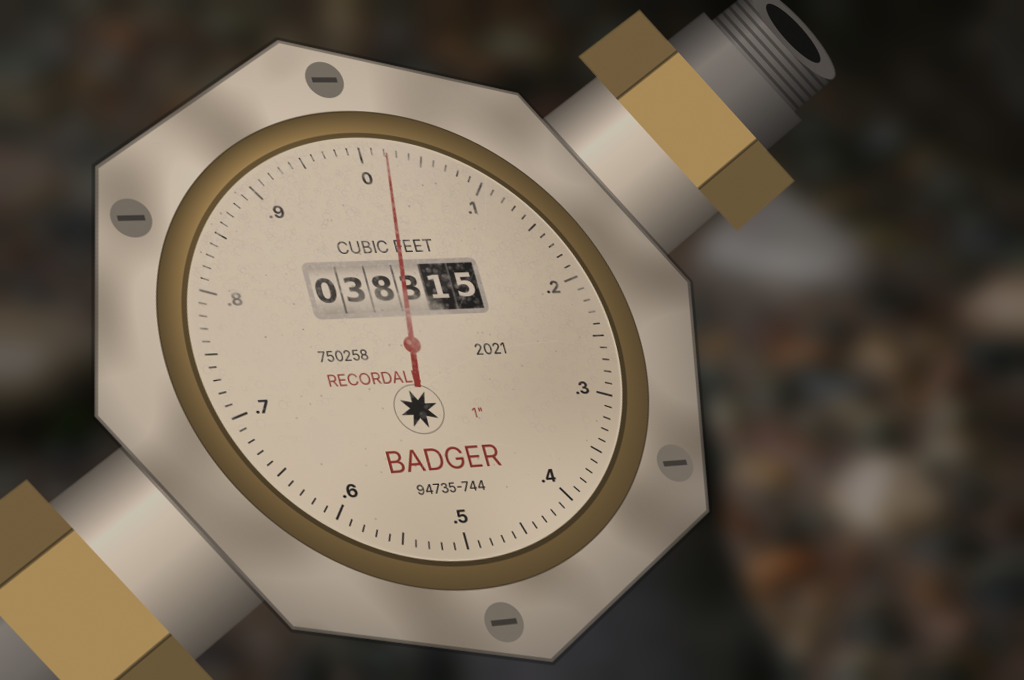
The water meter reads ft³ 38315.02
